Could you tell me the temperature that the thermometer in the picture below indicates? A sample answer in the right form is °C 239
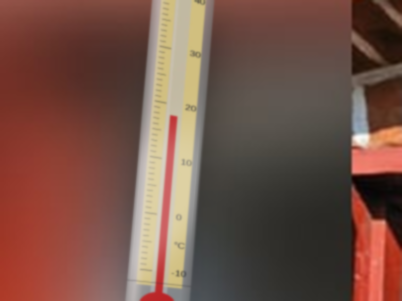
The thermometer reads °C 18
